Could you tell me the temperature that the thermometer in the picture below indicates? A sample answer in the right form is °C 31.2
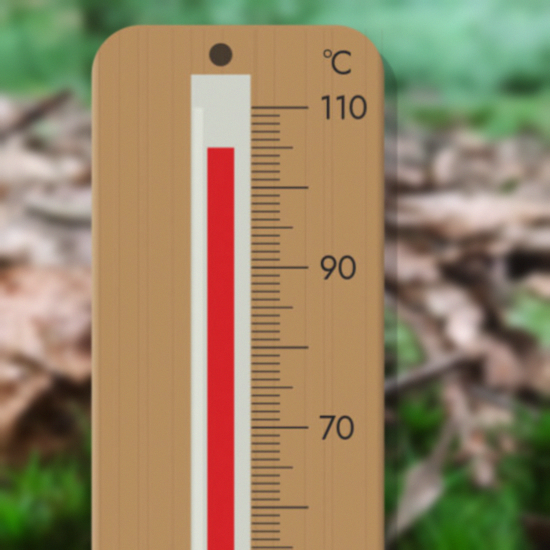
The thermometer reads °C 105
